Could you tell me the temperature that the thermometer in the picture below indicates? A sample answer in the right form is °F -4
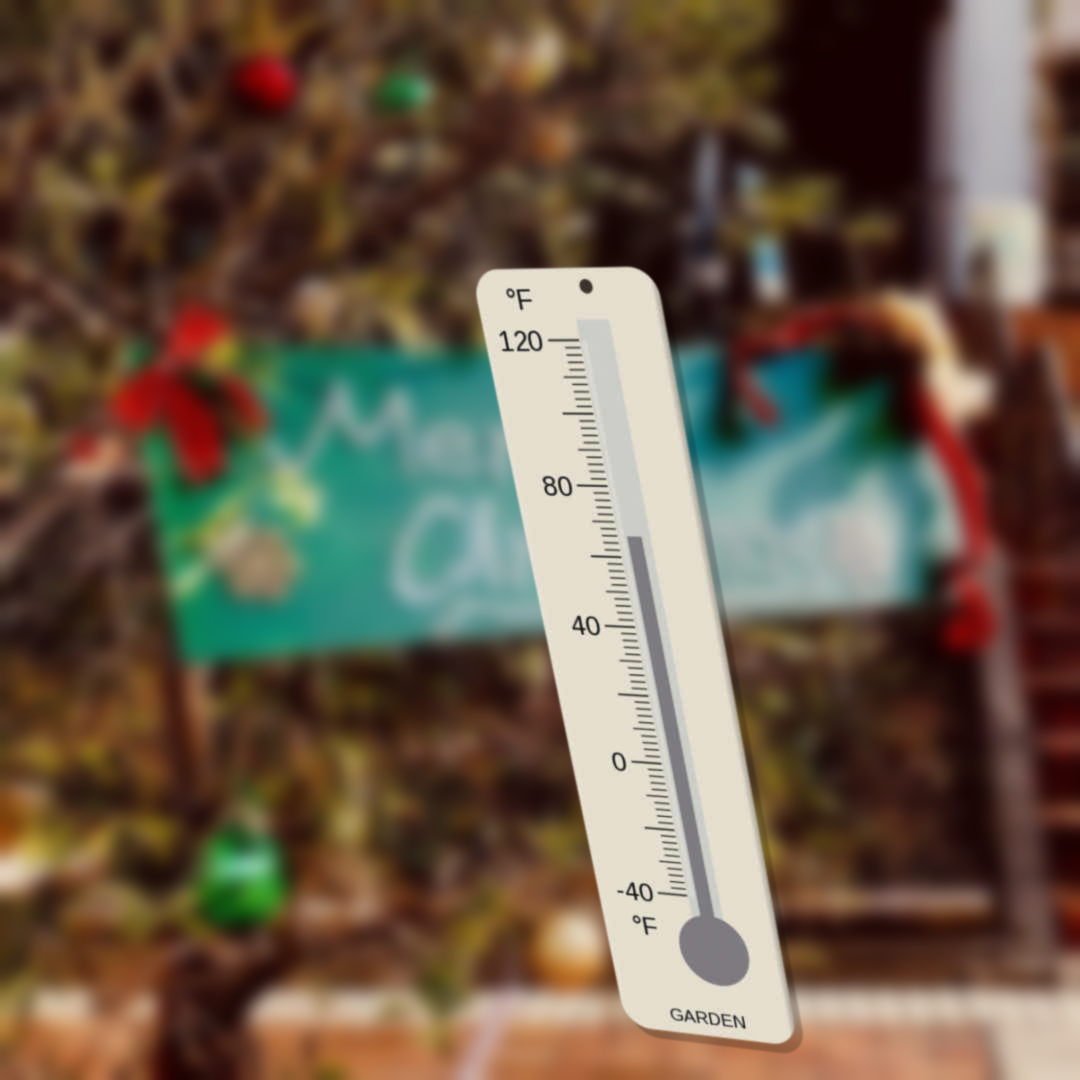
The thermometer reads °F 66
